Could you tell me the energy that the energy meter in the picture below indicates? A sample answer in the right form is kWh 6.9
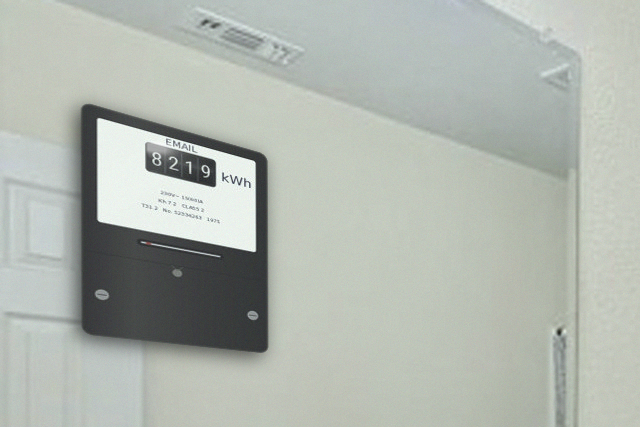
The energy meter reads kWh 8219
